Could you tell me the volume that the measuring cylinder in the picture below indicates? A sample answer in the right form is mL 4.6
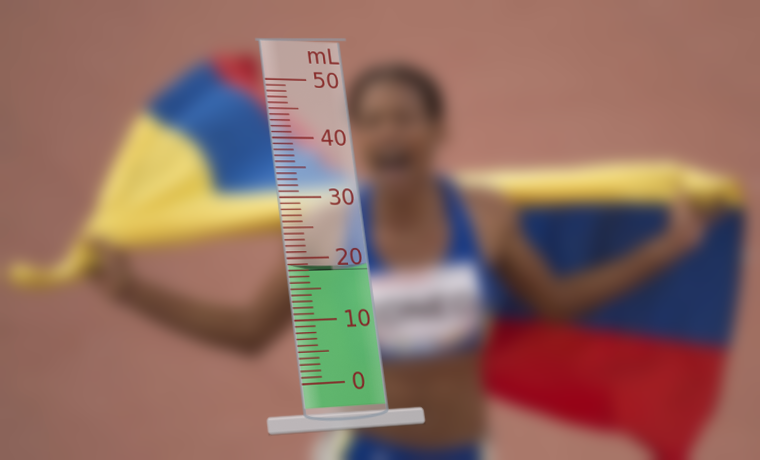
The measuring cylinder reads mL 18
